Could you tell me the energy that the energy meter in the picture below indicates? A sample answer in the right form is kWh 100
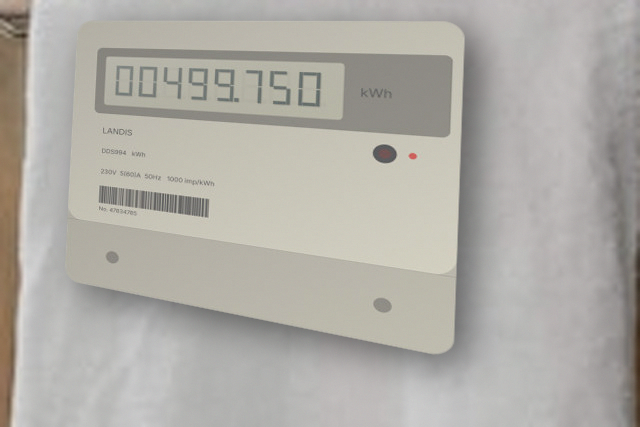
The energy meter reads kWh 499.750
